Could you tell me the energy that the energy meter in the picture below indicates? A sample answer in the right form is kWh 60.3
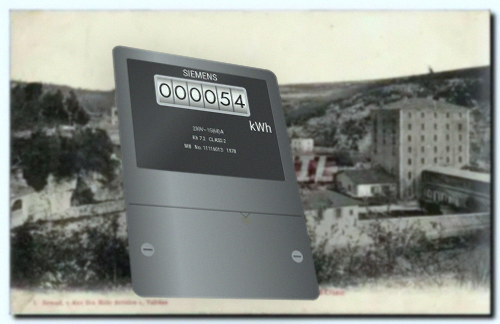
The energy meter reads kWh 54
